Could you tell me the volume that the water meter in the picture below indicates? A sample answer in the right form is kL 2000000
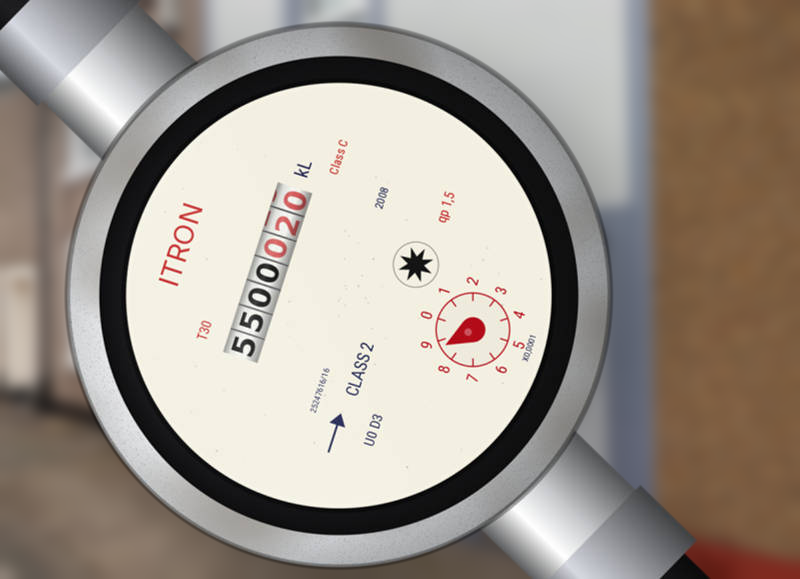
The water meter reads kL 5500.0198
